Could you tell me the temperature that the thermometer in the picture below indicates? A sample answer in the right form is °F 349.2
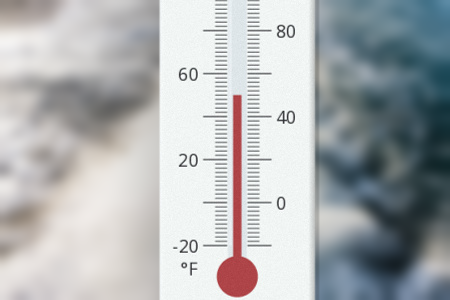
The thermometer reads °F 50
